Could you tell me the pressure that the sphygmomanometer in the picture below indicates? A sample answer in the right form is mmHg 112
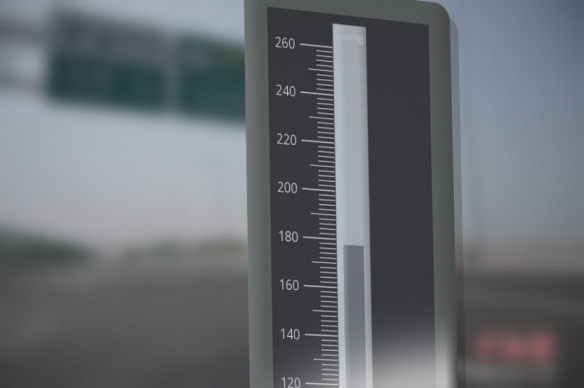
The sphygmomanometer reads mmHg 178
